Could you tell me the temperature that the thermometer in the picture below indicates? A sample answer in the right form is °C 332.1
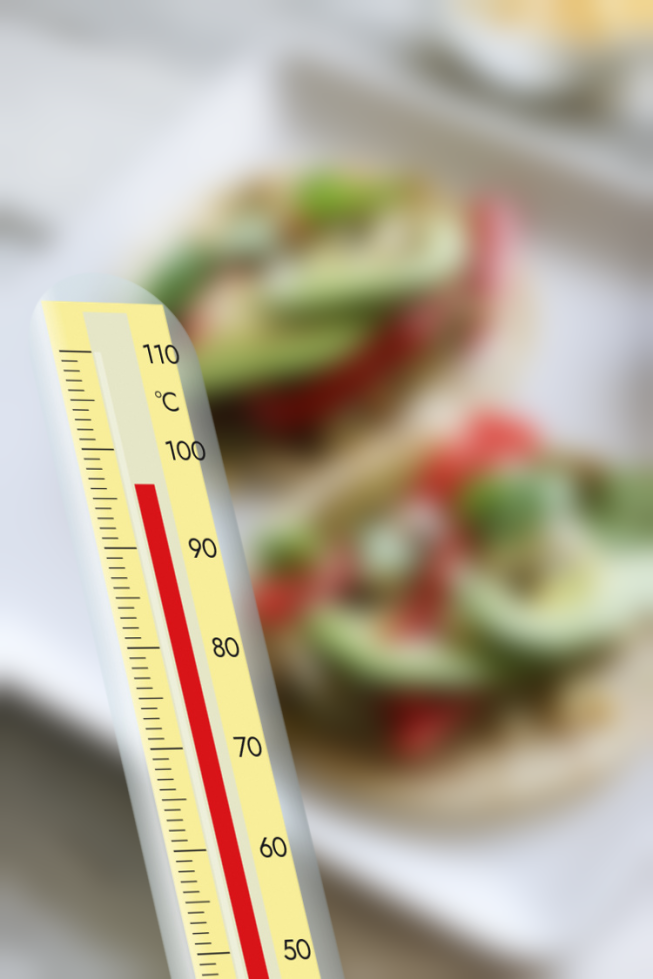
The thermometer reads °C 96.5
